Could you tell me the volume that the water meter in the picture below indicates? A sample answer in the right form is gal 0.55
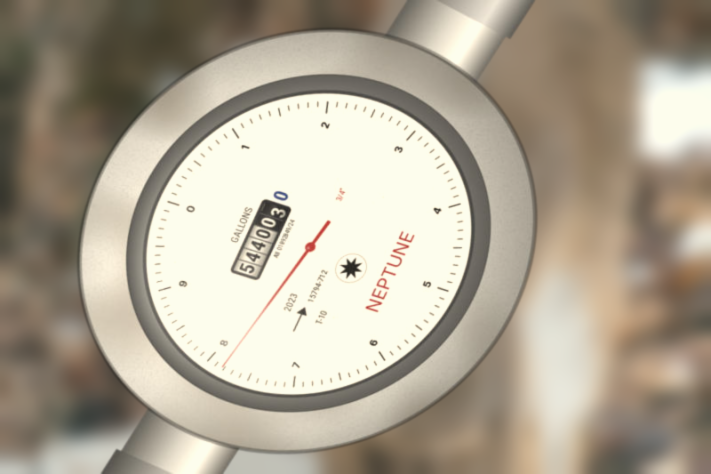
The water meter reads gal 5440027.8
